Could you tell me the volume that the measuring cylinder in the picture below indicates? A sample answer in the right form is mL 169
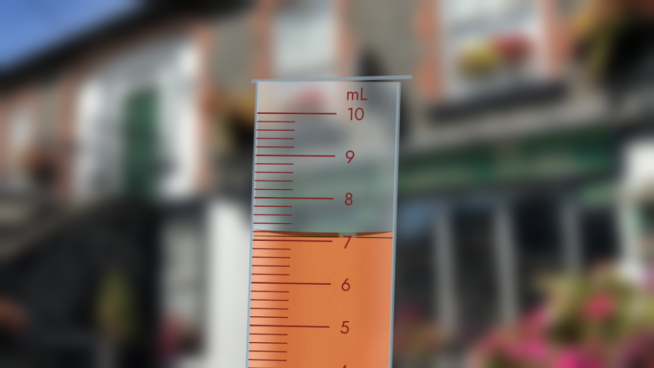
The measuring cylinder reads mL 7.1
